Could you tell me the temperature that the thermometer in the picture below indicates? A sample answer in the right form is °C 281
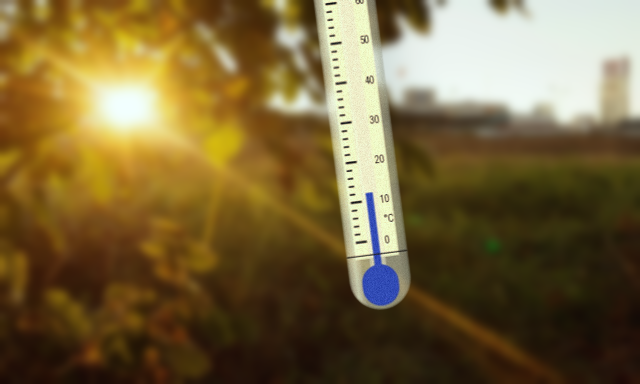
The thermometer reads °C 12
